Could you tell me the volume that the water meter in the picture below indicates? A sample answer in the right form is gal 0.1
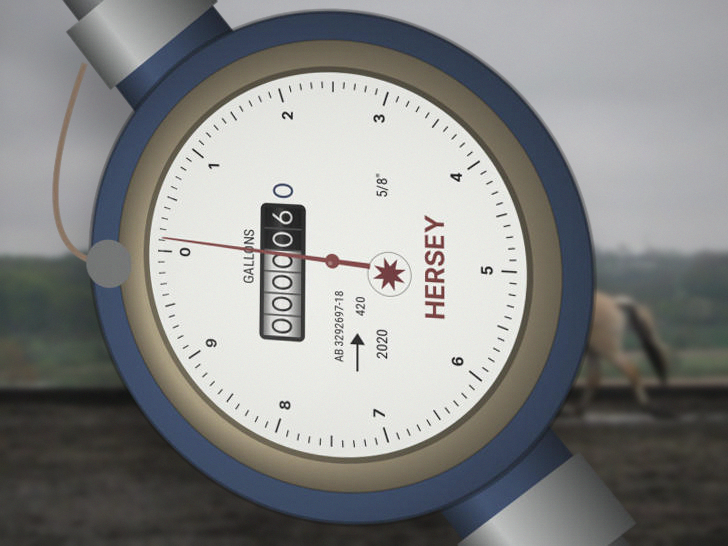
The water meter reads gal 60.1
